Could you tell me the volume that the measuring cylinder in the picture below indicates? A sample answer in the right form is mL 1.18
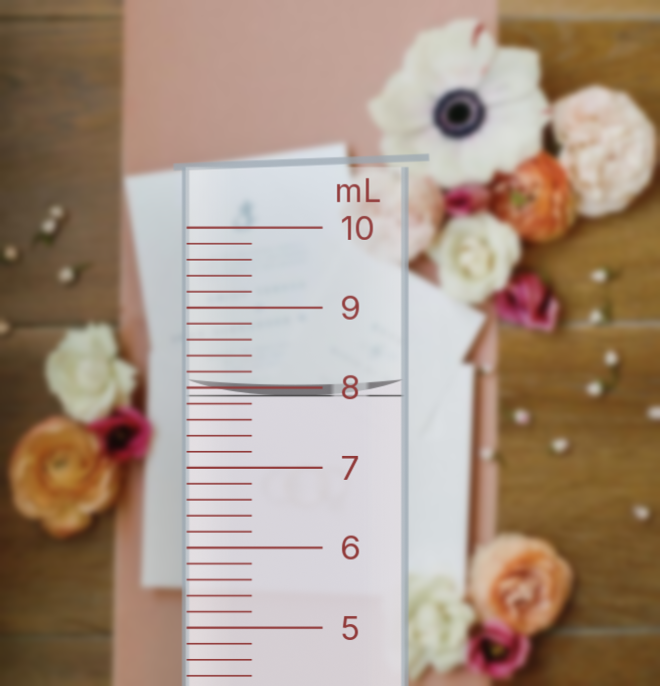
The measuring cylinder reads mL 7.9
